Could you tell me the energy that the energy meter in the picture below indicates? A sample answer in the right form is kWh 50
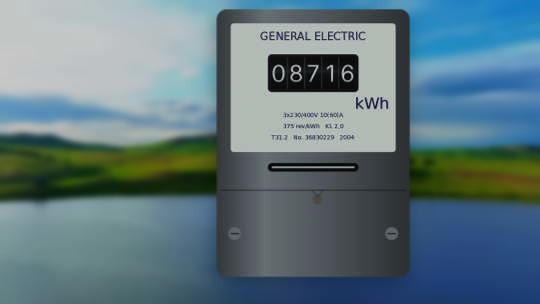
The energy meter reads kWh 8716
